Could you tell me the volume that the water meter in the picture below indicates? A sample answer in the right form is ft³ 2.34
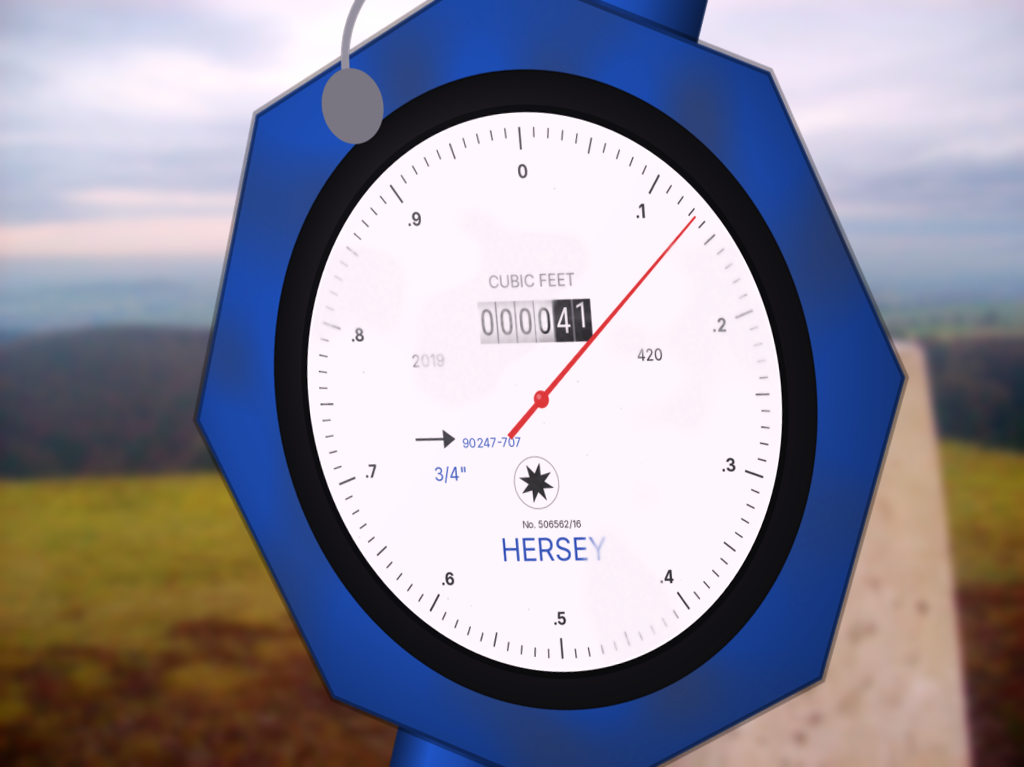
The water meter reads ft³ 41.13
